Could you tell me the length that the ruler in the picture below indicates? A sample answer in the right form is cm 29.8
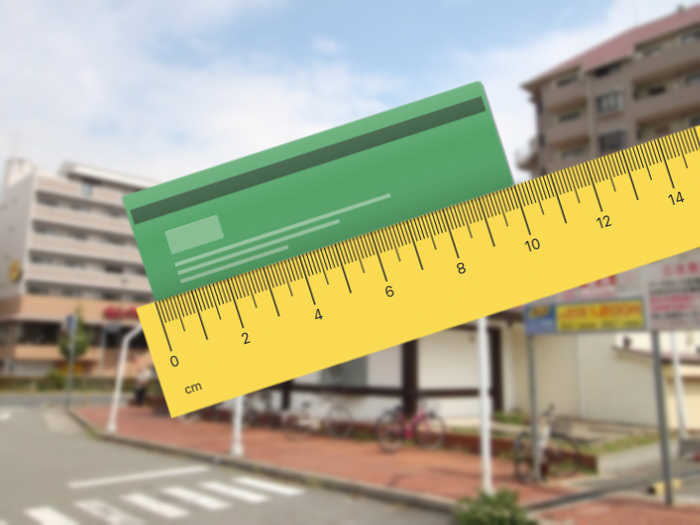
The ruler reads cm 10
